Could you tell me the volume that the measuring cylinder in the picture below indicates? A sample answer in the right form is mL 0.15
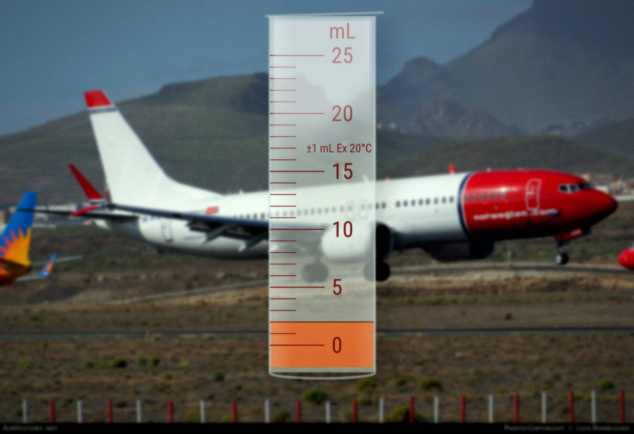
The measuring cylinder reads mL 2
